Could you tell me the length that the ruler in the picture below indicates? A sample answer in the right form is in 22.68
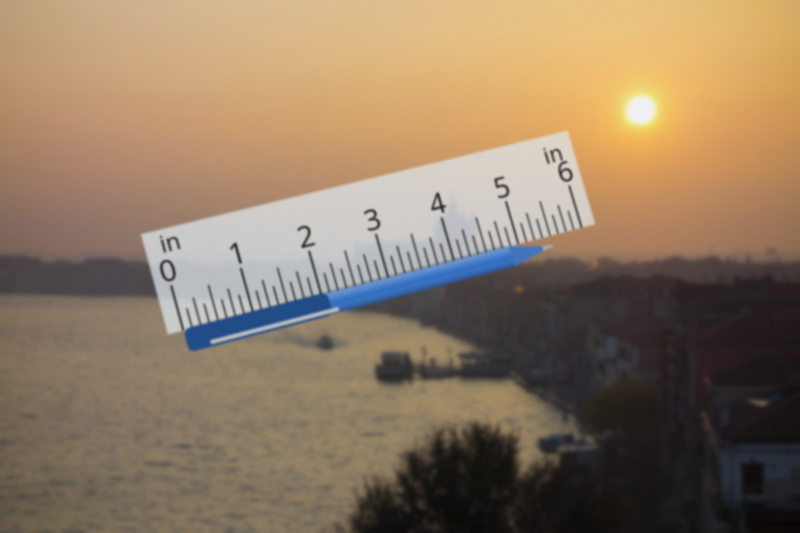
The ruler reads in 5.5
